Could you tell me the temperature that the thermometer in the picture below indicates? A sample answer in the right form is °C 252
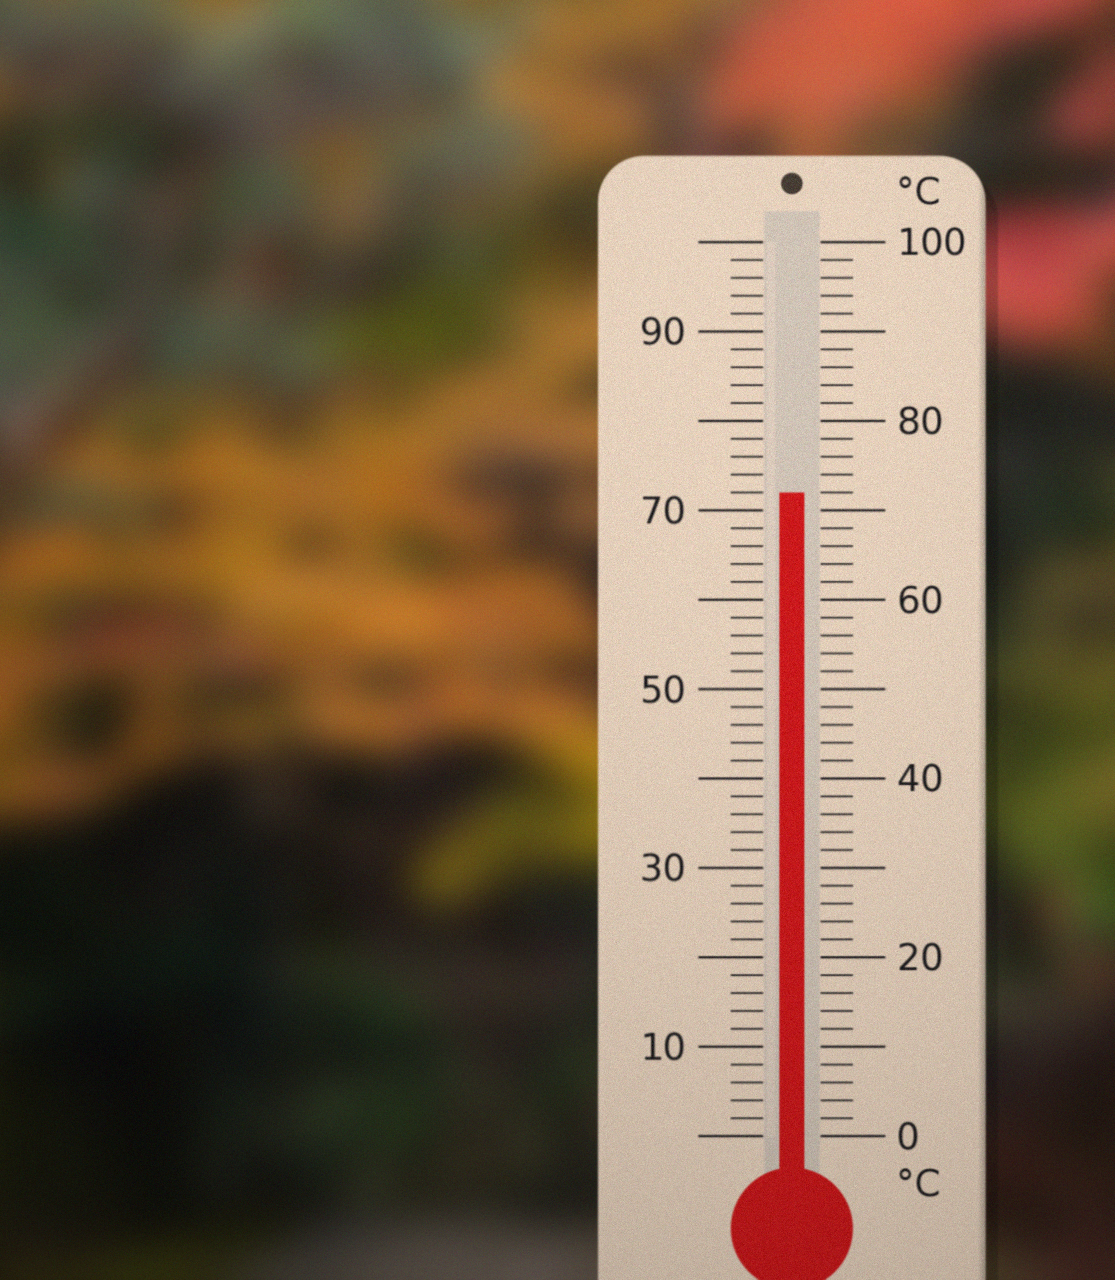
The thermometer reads °C 72
